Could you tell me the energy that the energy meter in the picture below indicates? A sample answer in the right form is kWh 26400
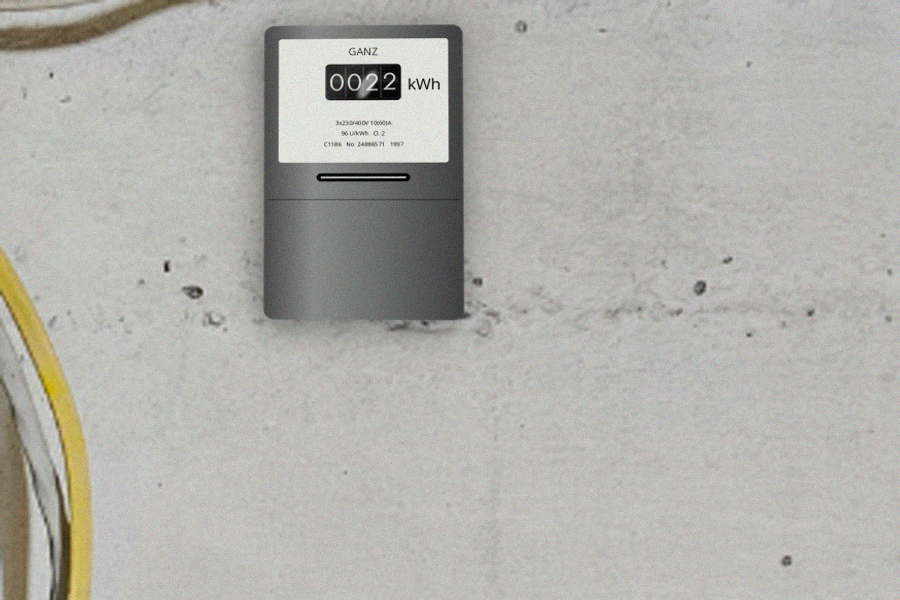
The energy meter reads kWh 22
